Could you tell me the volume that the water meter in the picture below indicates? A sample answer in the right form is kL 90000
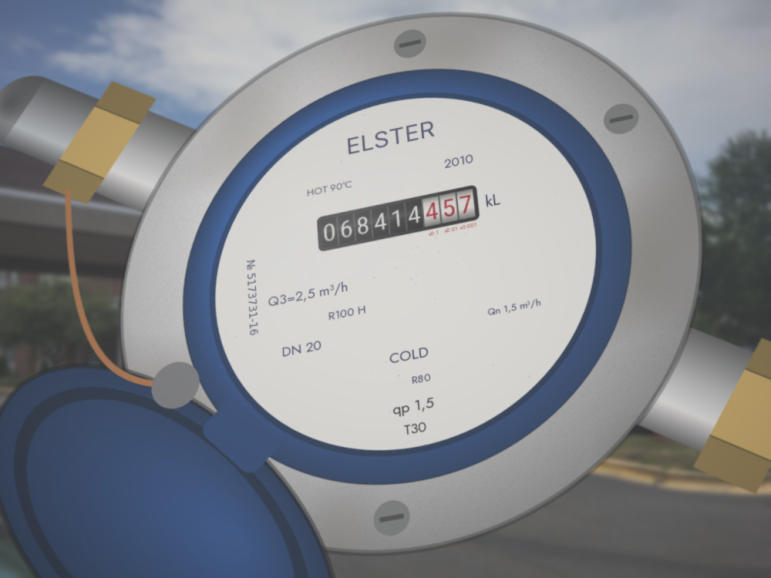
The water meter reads kL 68414.457
